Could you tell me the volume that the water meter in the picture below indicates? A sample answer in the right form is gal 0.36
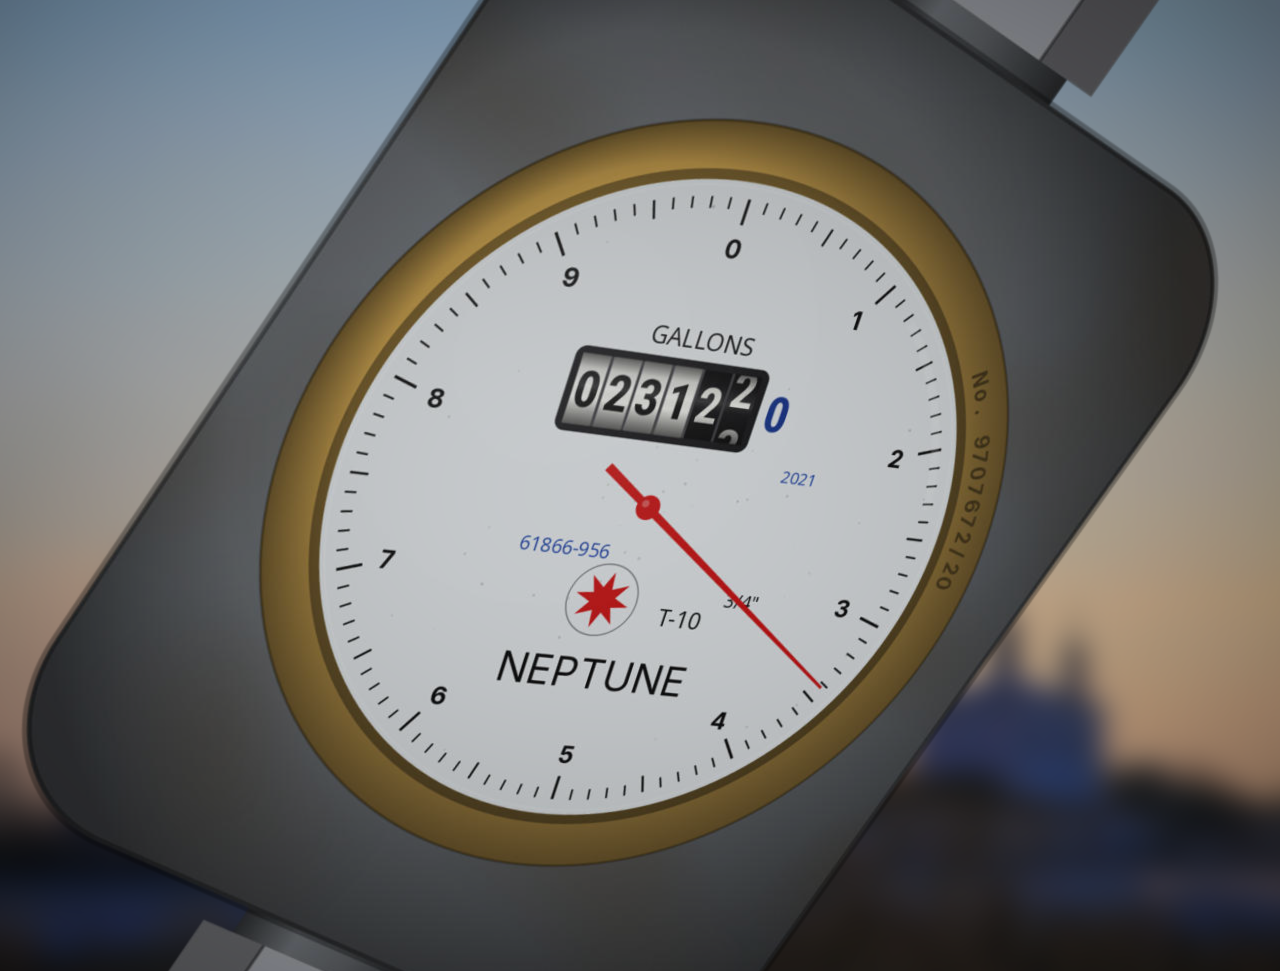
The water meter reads gal 231223.4
